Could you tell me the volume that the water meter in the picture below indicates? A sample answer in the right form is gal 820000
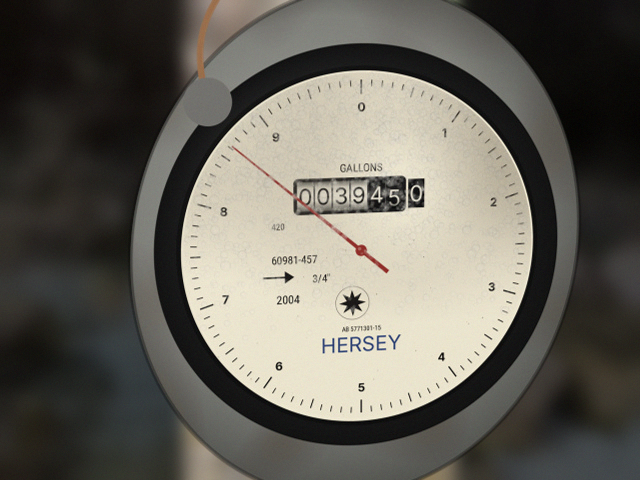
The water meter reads gal 39448.6
